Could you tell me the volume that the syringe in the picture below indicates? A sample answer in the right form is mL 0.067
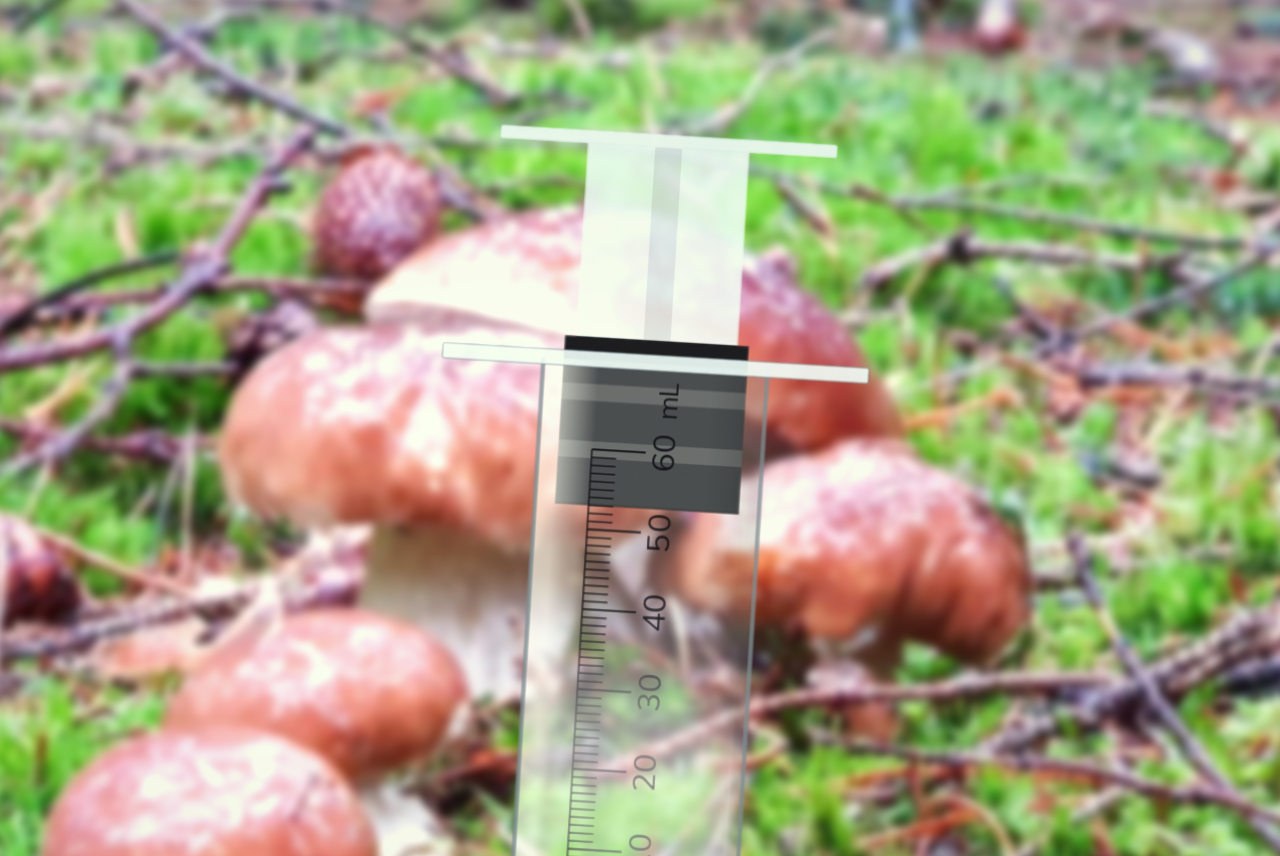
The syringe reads mL 53
